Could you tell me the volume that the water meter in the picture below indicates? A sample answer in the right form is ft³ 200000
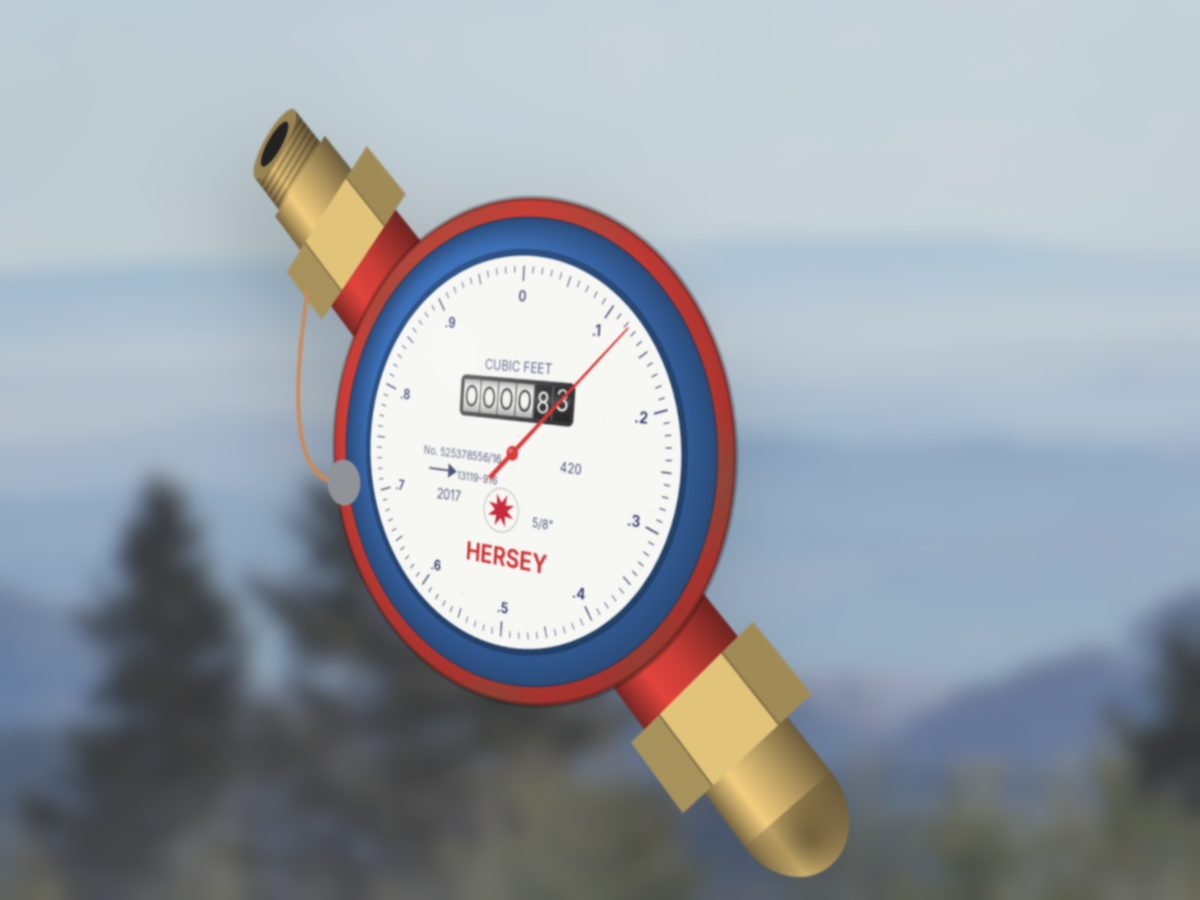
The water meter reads ft³ 83.12
